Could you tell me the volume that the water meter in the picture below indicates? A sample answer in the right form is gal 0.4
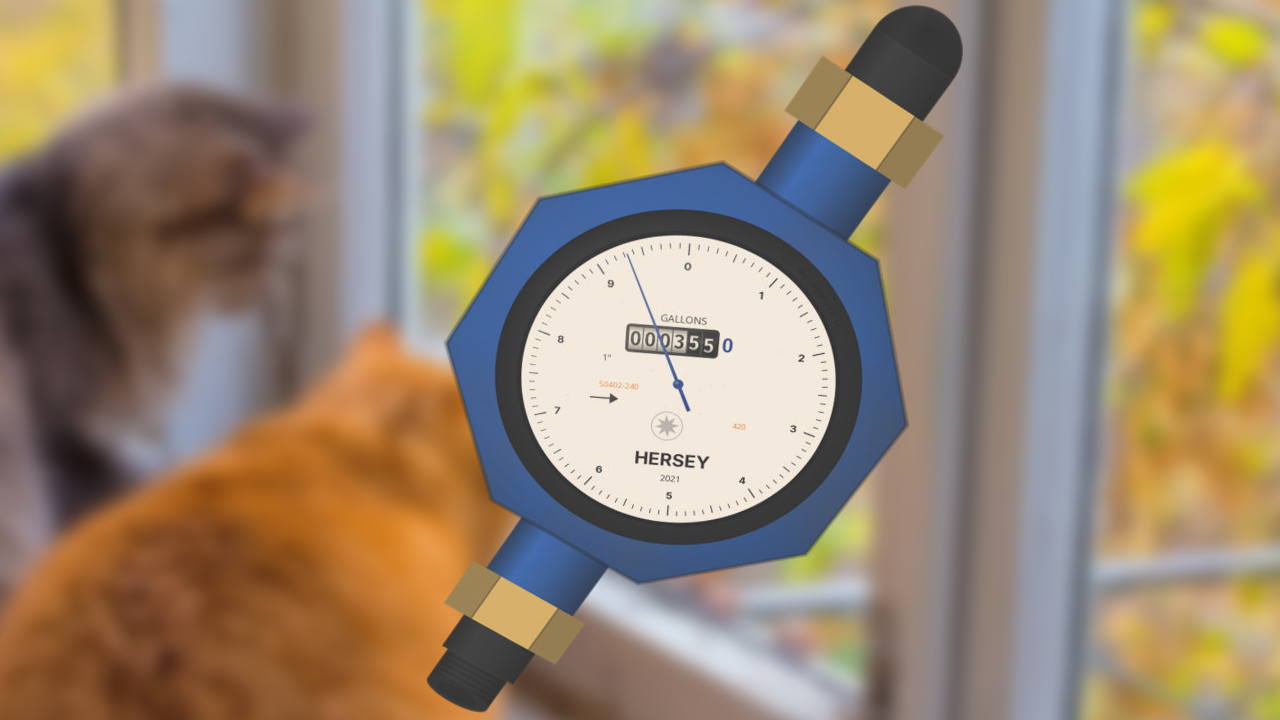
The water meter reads gal 3549.3
